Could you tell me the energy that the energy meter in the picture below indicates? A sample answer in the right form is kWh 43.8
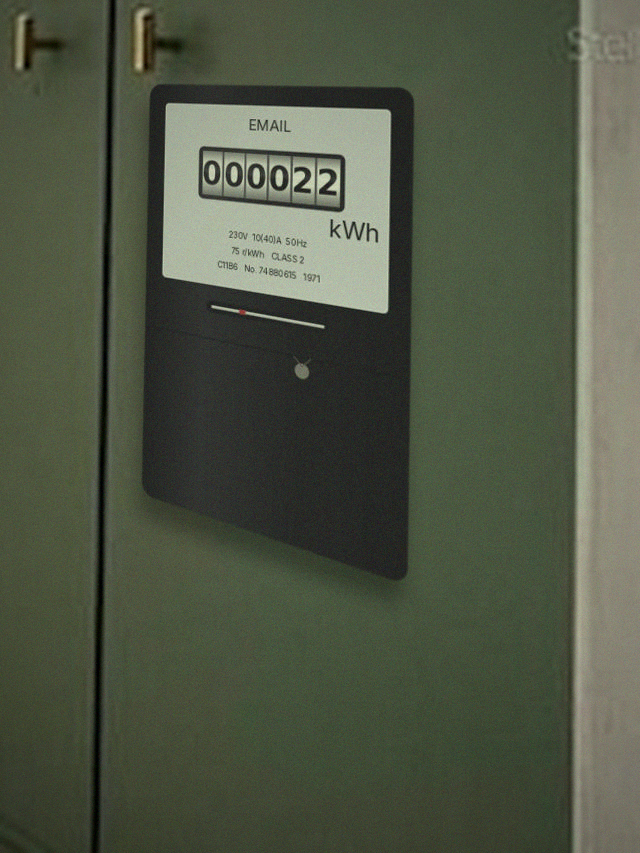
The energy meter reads kWh 22
